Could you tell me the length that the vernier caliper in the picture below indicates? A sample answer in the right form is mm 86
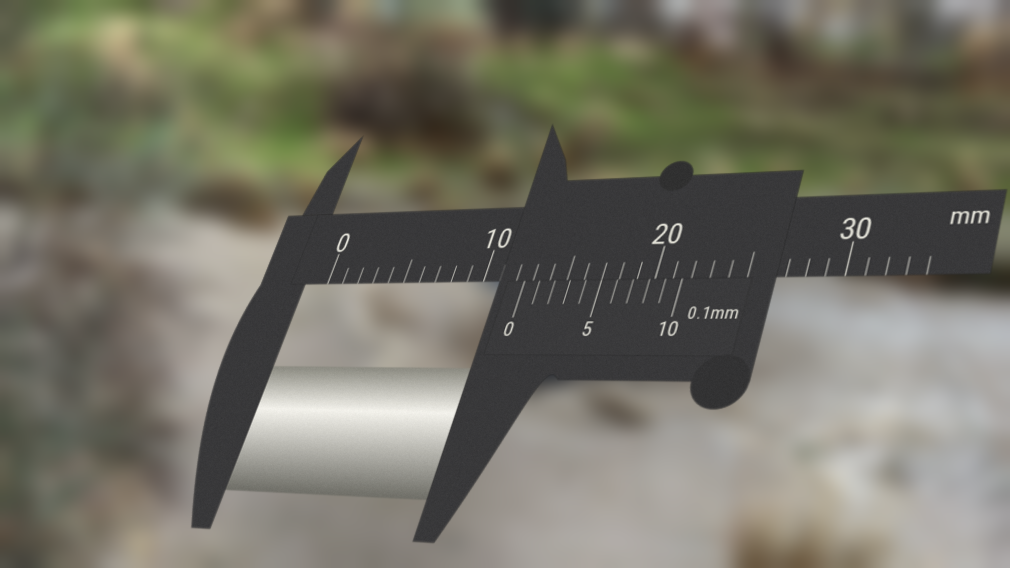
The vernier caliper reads mm 12.5
